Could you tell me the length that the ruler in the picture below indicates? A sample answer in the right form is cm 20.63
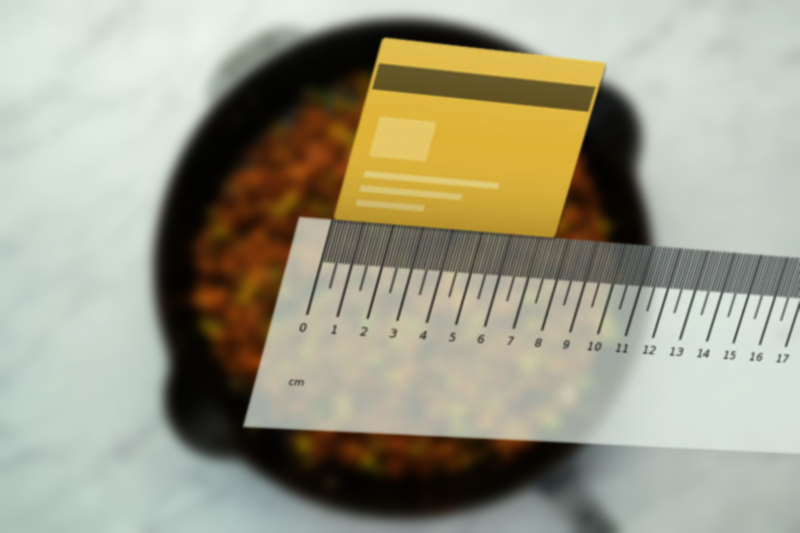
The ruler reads cm 7.5
